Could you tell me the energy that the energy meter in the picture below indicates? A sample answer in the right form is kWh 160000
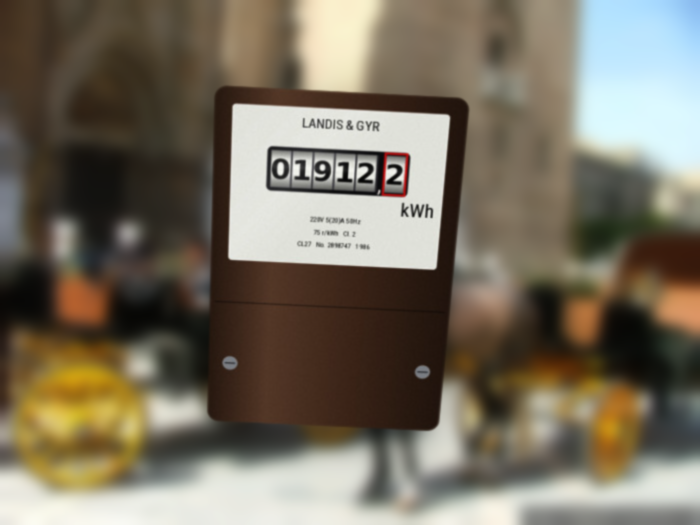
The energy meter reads kWh 1912.2
